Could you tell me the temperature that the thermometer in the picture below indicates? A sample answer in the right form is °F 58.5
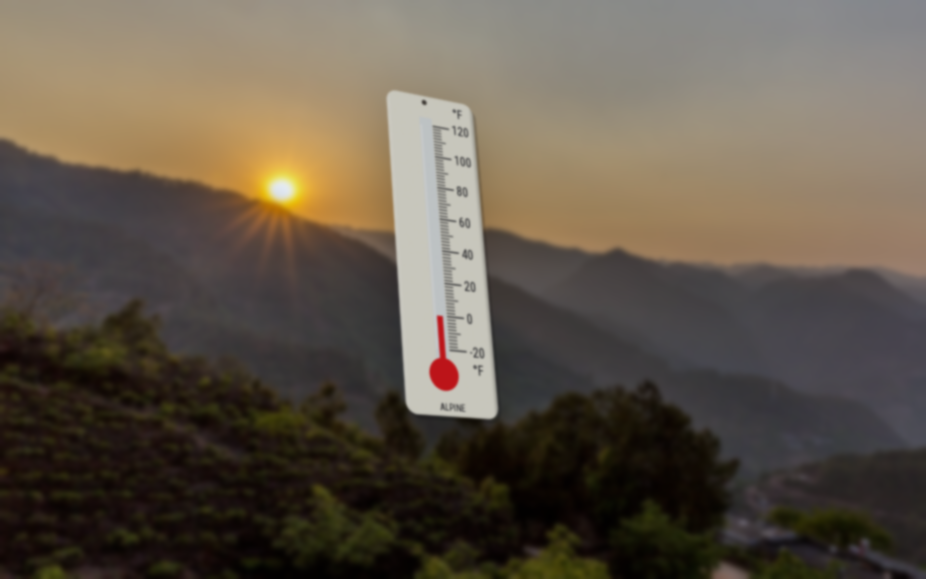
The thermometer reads °F 0
